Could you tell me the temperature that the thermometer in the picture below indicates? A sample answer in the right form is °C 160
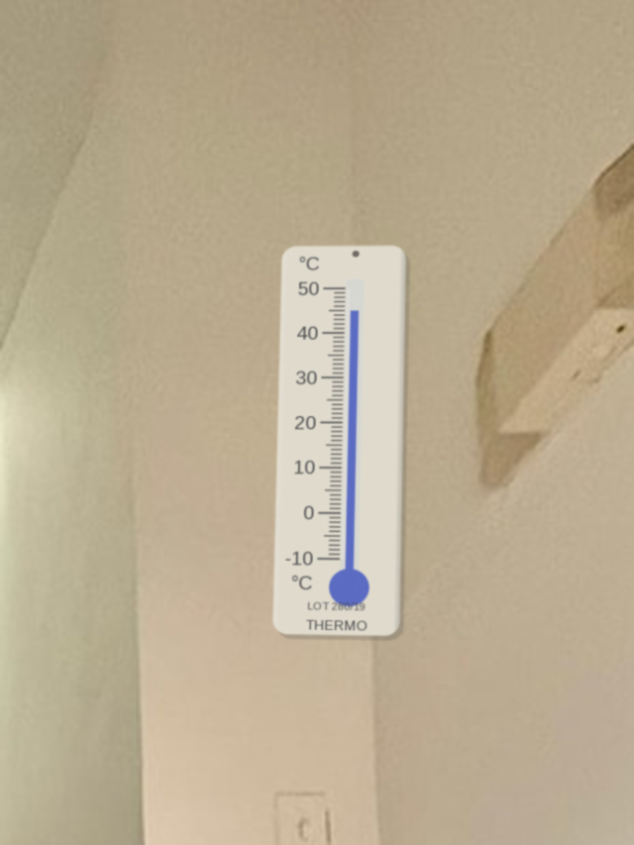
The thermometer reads °C 45
